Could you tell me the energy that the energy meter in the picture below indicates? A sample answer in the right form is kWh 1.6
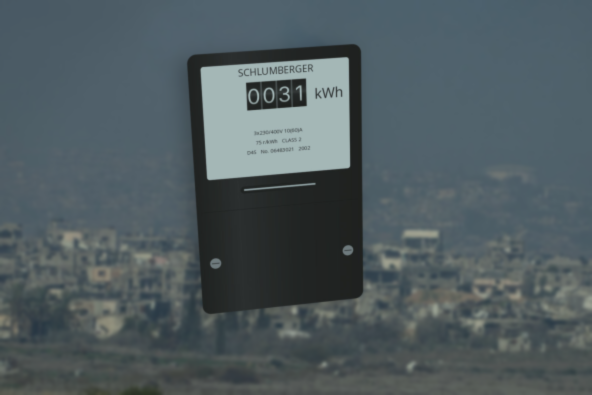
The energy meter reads kWh 31
